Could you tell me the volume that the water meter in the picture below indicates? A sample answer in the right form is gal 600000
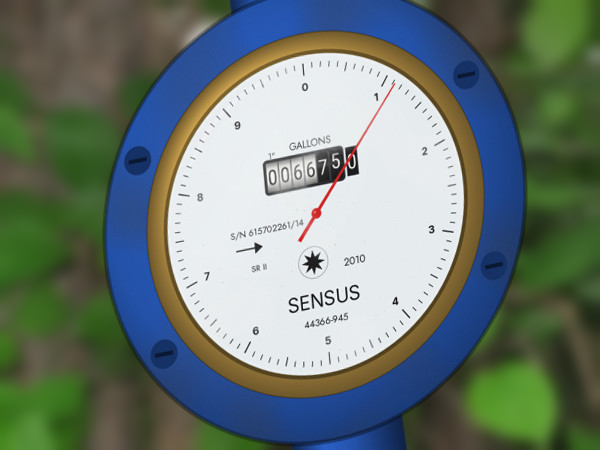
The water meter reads gal 66751.1
